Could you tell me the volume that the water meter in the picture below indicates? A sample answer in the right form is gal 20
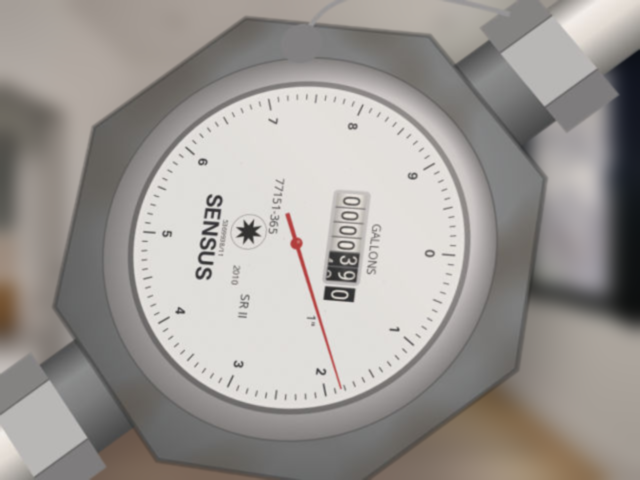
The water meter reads gal 391.8
